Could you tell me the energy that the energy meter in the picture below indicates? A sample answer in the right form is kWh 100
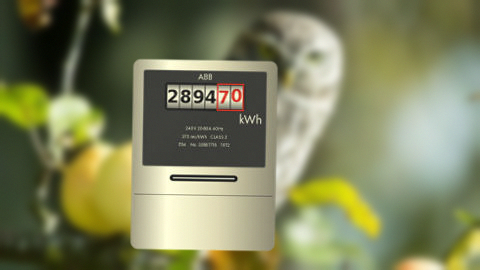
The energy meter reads kWh 2894.70
